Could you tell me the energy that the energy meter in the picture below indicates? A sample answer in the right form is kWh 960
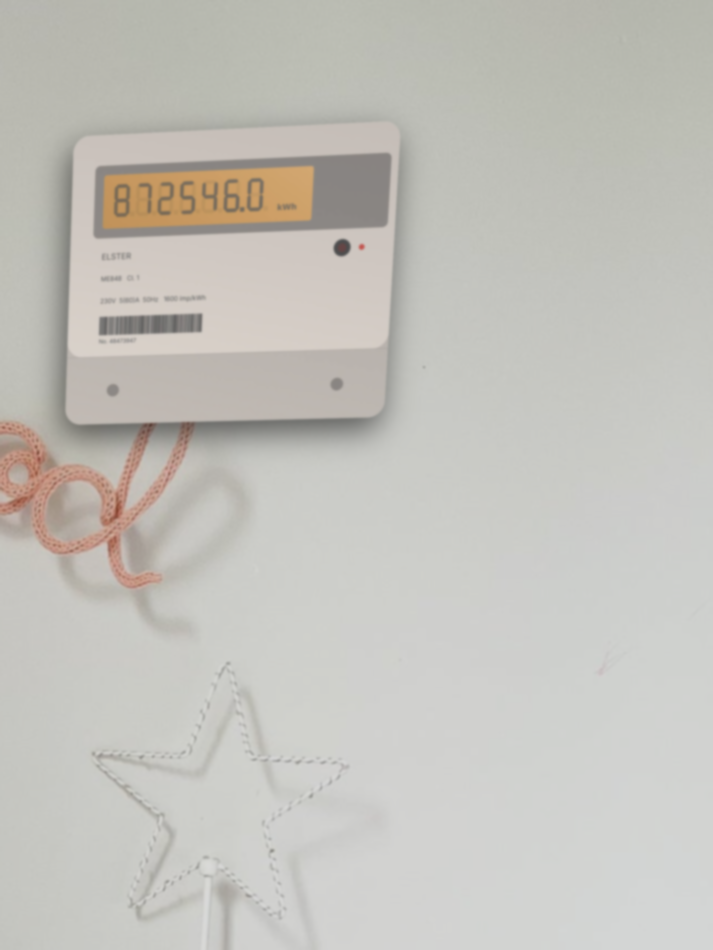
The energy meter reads kWh 872546.0
